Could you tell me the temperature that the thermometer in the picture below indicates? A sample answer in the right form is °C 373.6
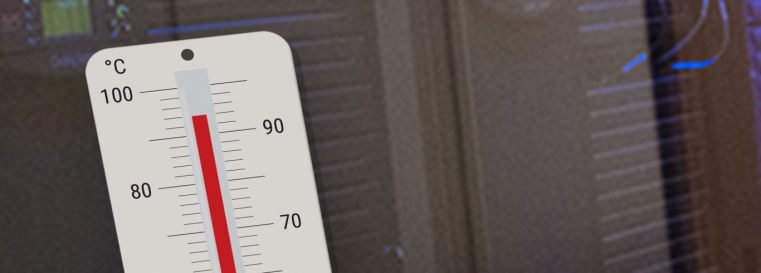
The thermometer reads °C 94
